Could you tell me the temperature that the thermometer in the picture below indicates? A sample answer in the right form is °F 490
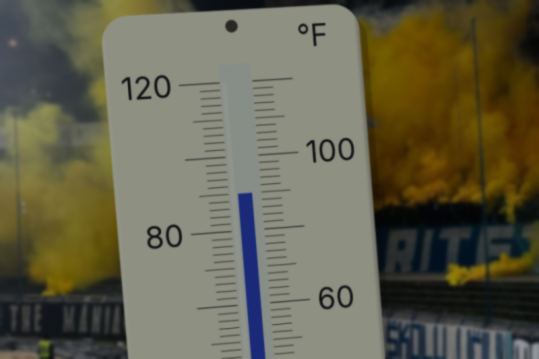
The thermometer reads °F 90
